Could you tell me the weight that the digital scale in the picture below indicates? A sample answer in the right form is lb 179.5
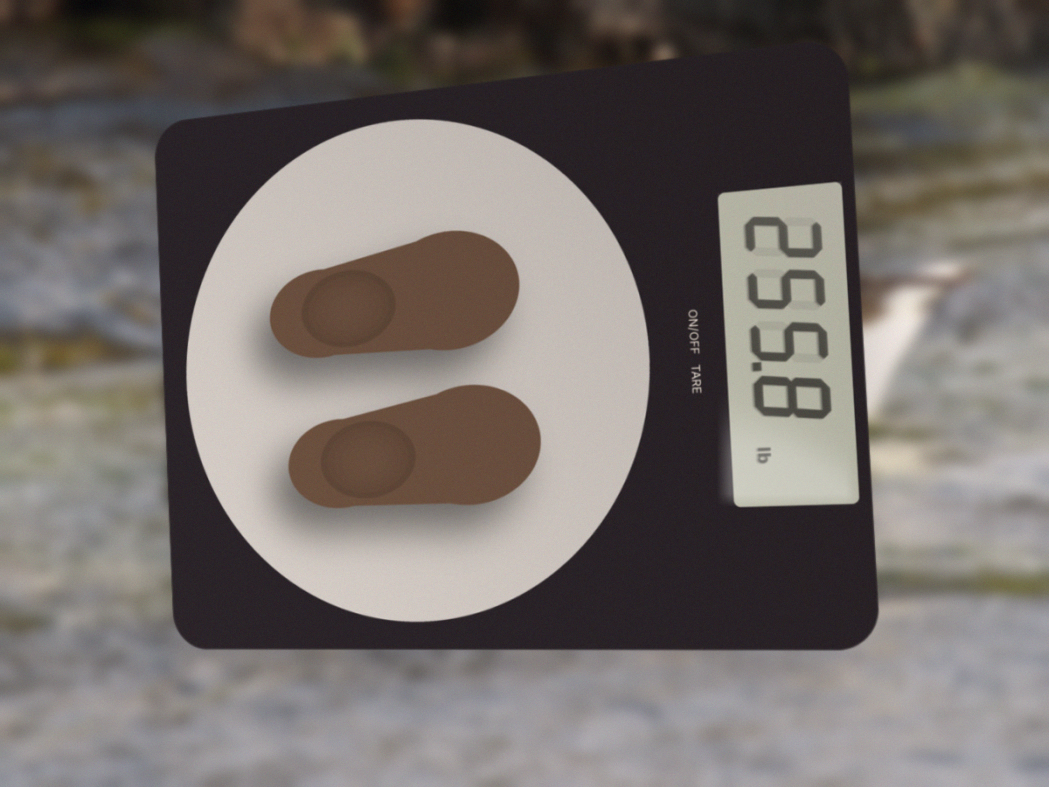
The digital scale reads lb 255.8
